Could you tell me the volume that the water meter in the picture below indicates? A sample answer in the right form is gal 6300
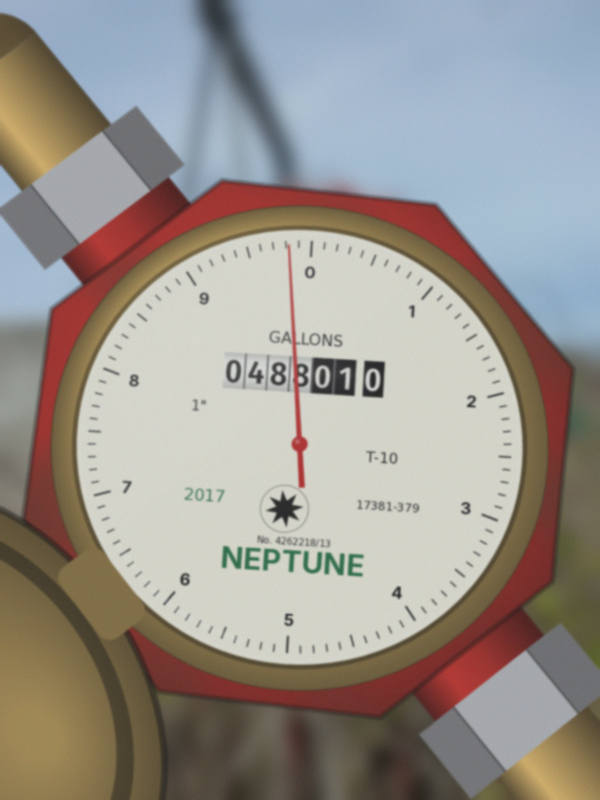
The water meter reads gal 488009.8
